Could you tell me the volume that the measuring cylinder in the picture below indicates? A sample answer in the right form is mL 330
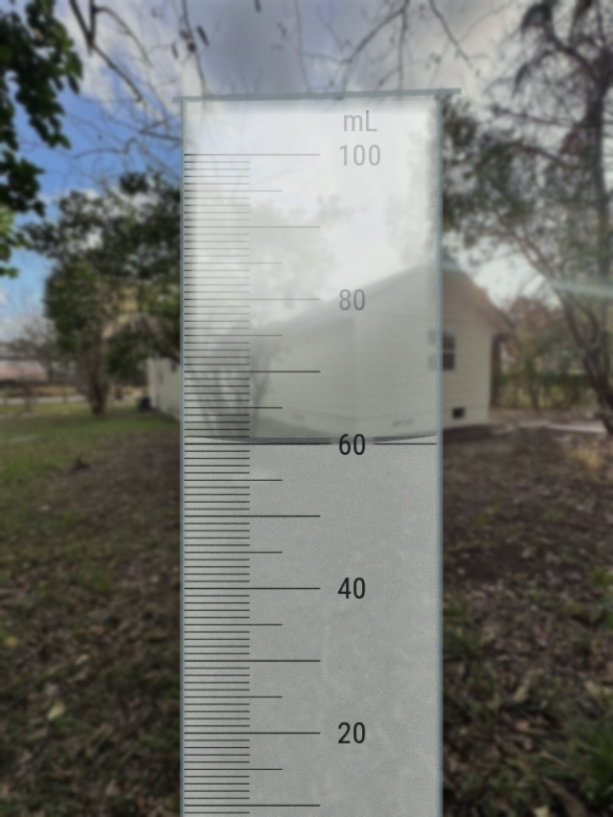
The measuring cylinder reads mL 60
